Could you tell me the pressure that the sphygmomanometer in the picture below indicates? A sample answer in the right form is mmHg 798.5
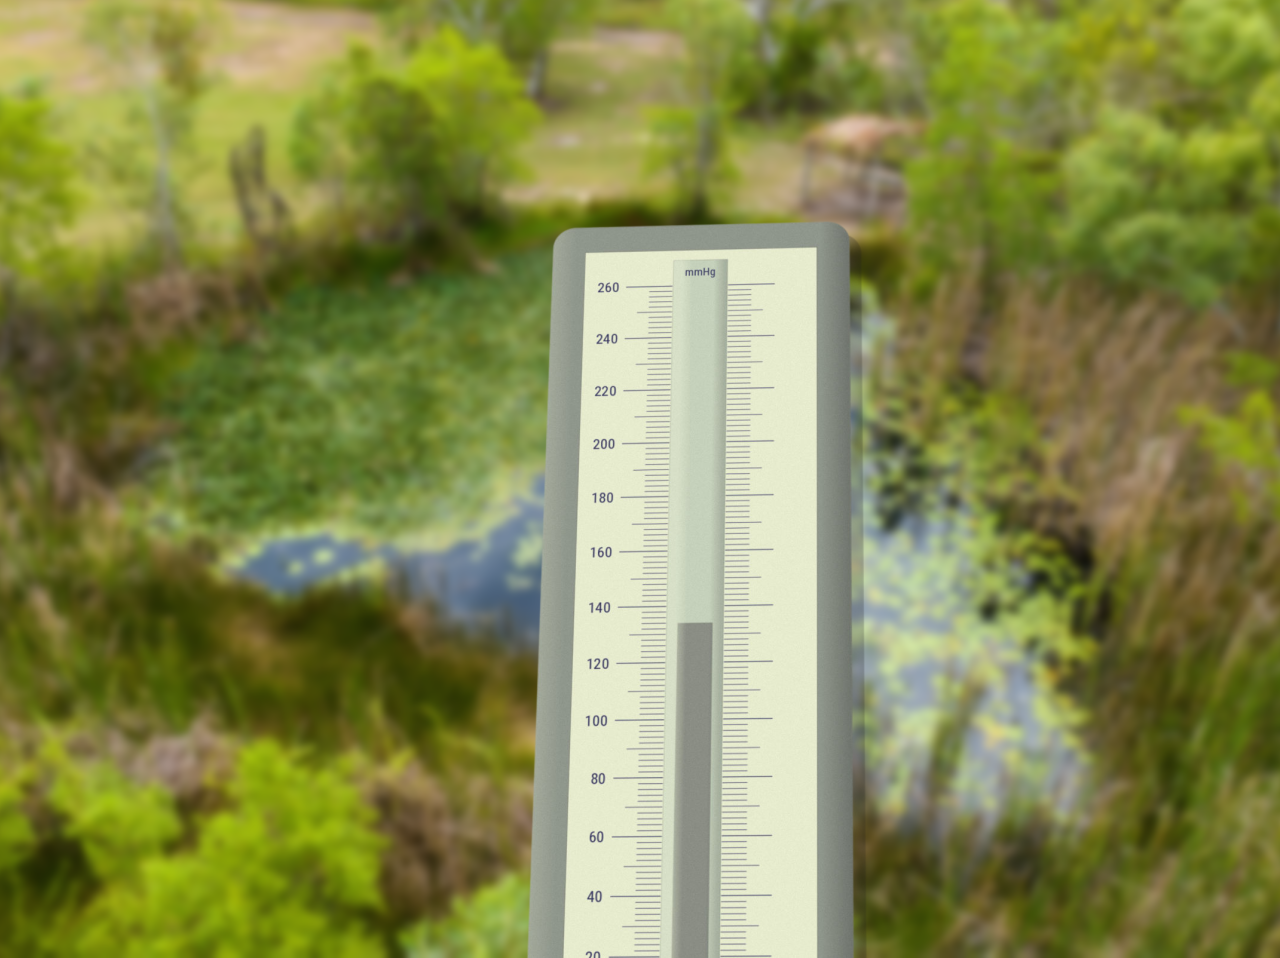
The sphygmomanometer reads mmHg 134
